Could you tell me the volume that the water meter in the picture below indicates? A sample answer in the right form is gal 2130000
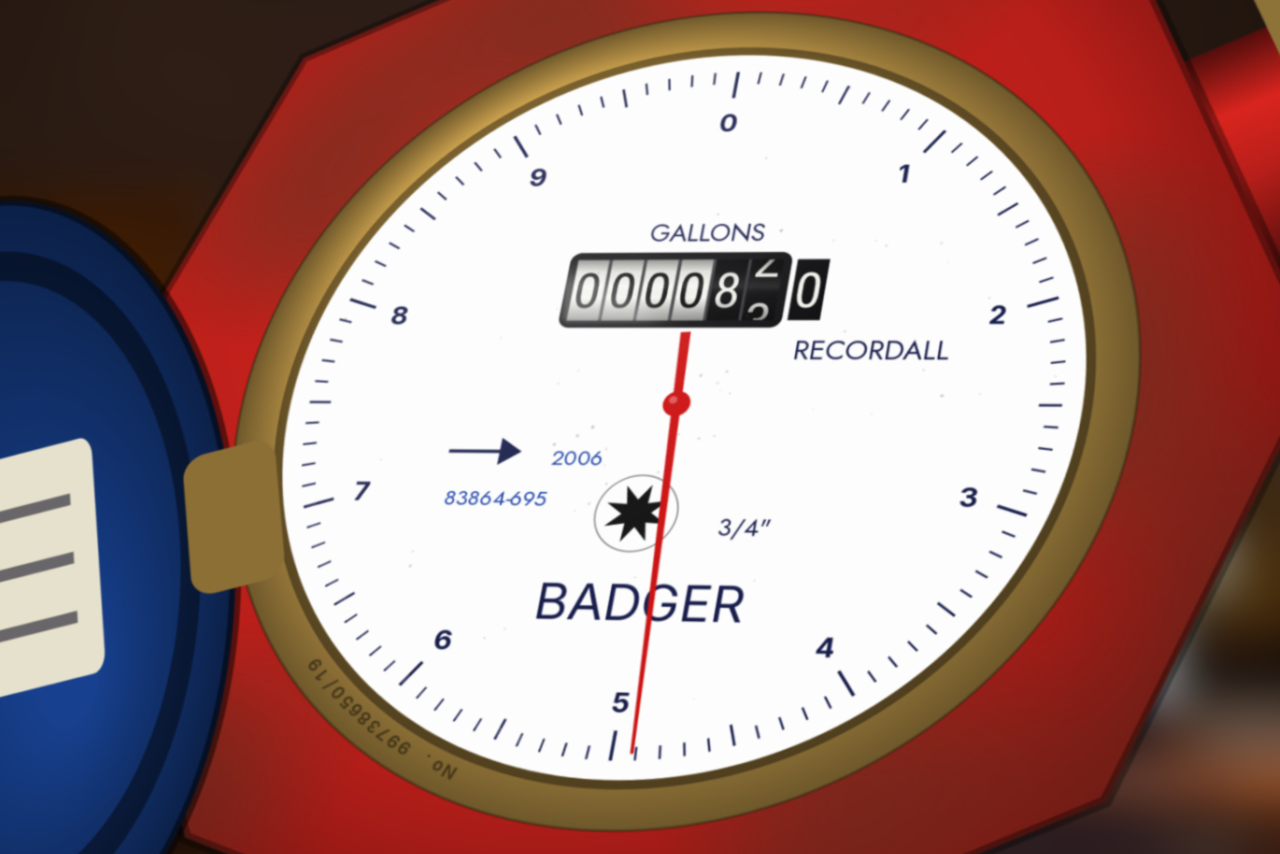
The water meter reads gal 824.9
